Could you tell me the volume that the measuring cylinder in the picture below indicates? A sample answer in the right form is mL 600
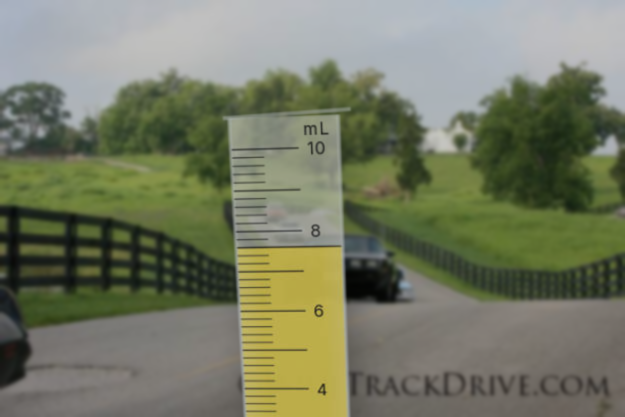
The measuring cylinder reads mL 7.6
